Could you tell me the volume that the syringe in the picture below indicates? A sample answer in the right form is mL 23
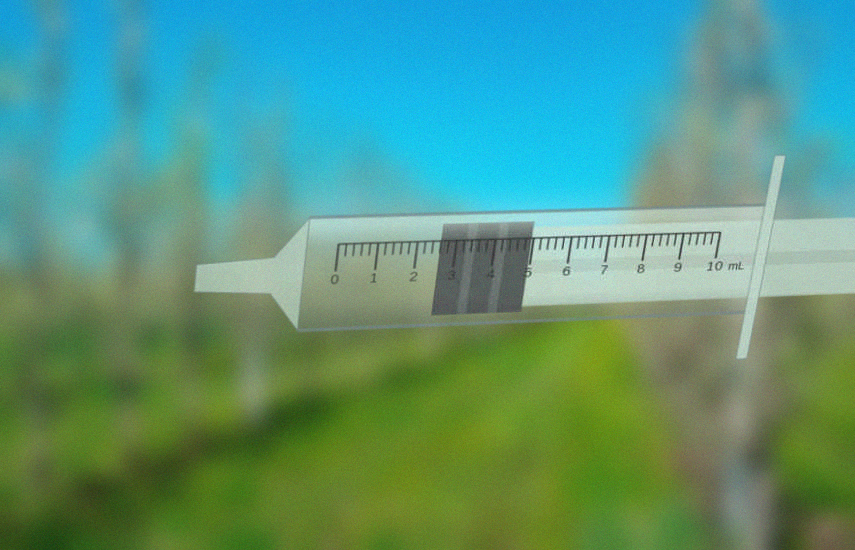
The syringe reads mL 2.6
